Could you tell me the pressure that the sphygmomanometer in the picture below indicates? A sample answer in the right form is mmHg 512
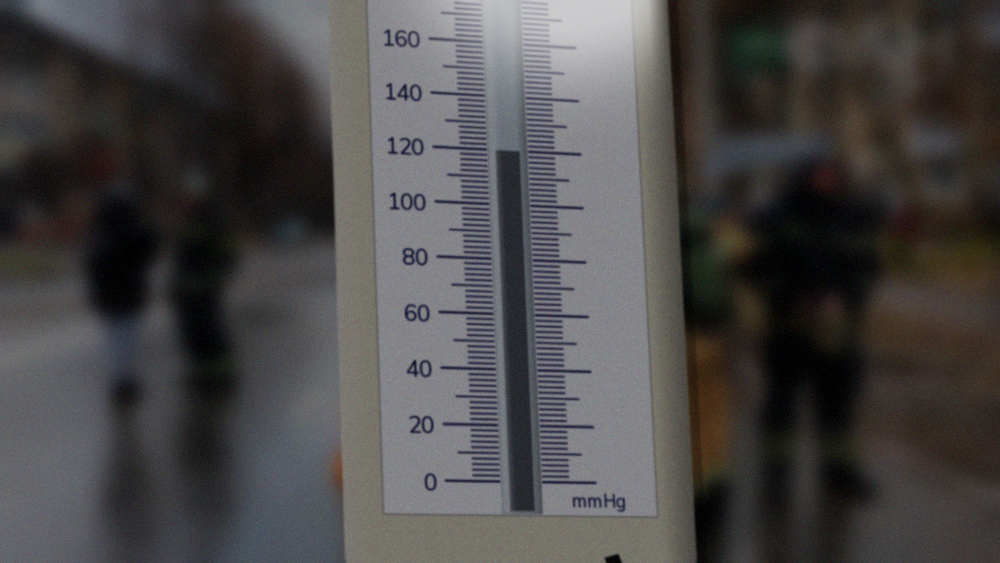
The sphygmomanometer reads mmHg 120
